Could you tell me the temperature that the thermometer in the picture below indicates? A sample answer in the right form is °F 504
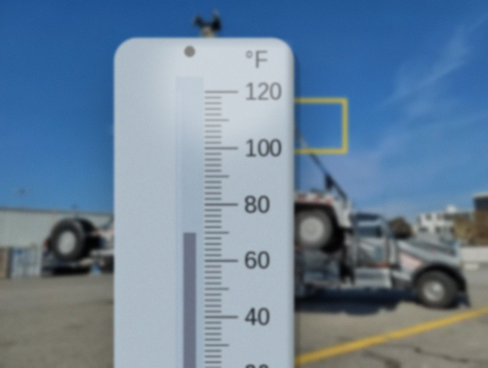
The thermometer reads °F 70
